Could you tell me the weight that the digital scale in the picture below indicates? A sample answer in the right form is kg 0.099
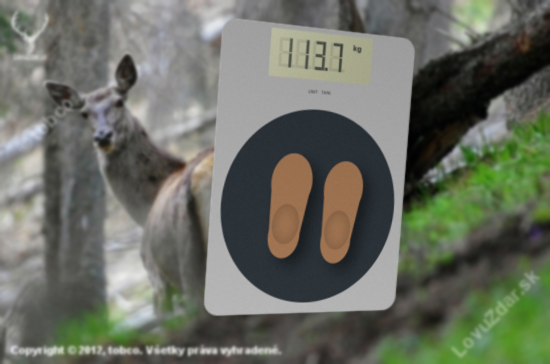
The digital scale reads kg 113.7
